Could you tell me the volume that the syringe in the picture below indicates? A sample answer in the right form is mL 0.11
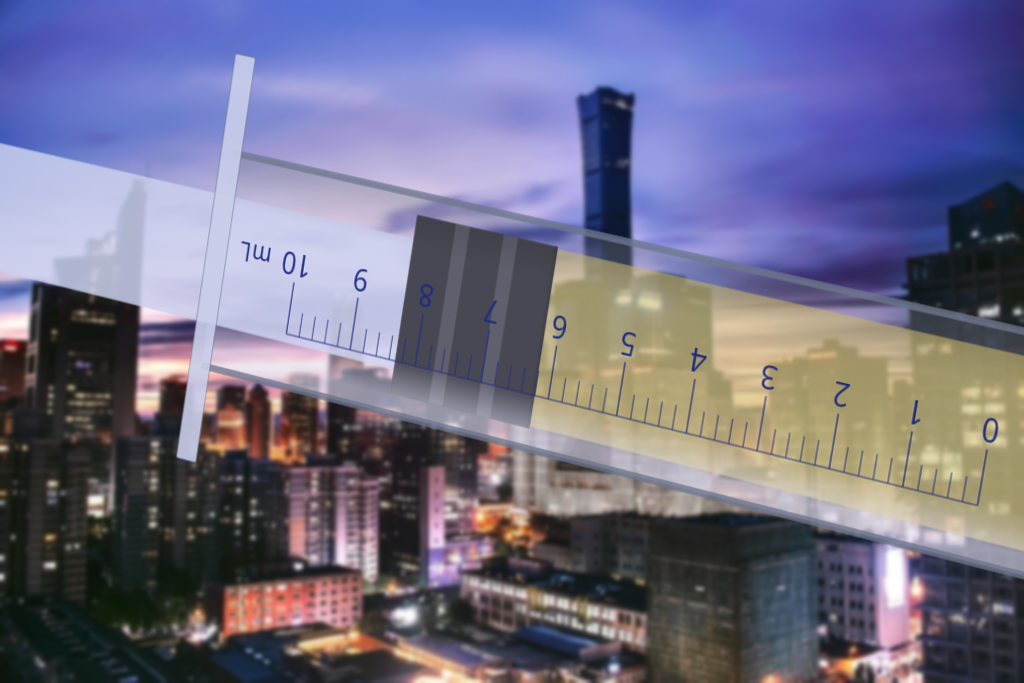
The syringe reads mL 6.2
